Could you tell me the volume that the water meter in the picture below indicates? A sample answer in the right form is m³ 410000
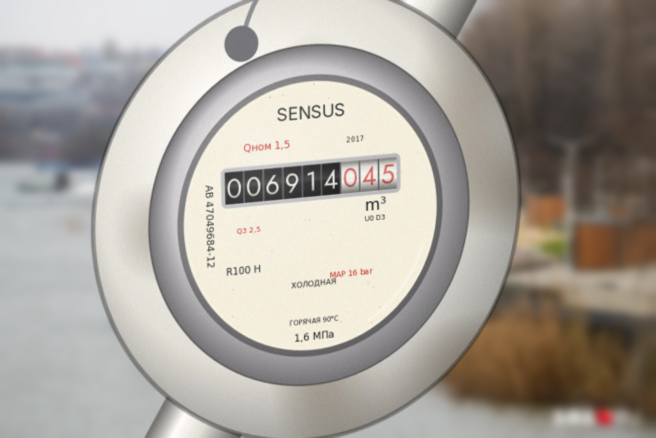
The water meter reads m³ 6914.045
